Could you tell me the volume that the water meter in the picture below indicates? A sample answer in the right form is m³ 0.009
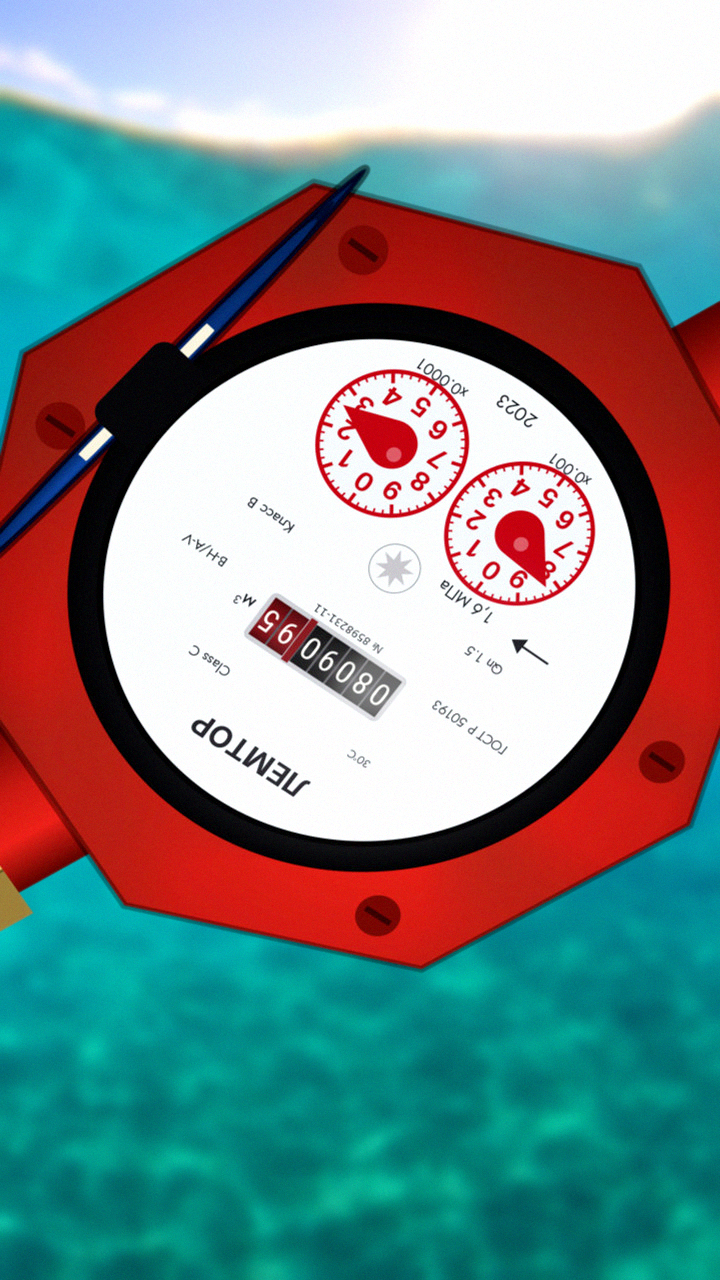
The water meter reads m³ 8090.9582
